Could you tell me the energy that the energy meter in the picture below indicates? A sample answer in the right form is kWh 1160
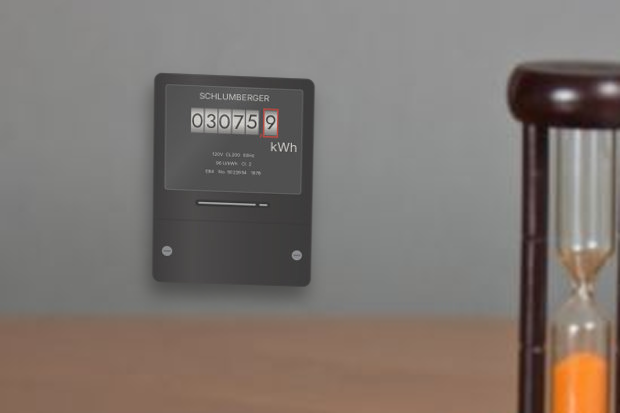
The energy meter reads kWh 3075.9
